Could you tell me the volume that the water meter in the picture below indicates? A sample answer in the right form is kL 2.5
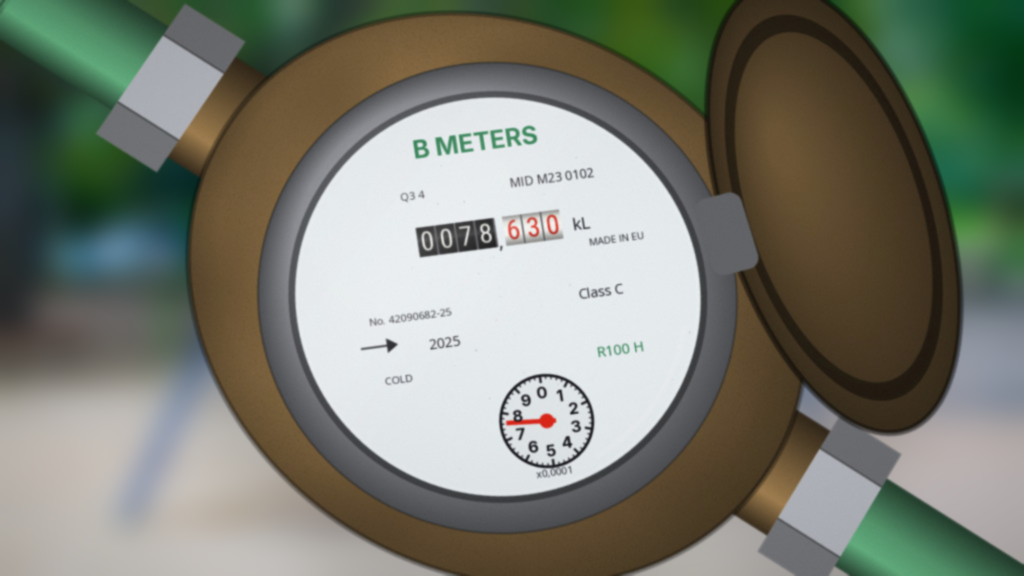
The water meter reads kL 78.6307
